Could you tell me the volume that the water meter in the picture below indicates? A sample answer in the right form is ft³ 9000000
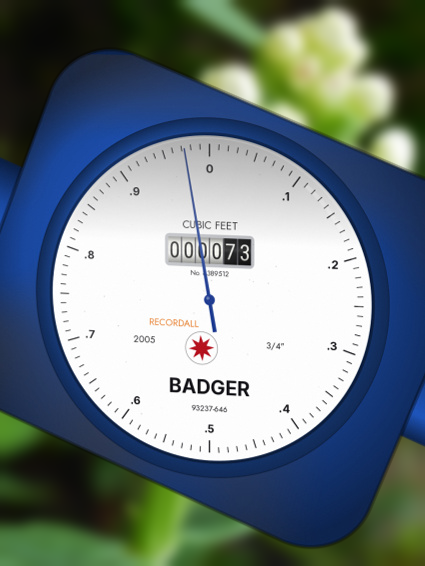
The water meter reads ft³ 72.97
